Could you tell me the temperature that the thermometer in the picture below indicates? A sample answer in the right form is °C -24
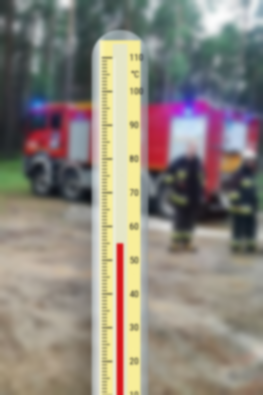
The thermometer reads °C 55
